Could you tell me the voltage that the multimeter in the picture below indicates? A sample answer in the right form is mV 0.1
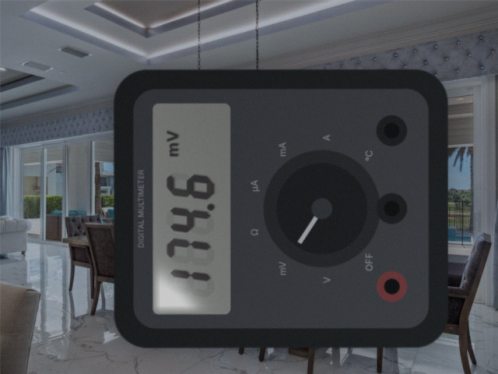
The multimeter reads mV 174.6
